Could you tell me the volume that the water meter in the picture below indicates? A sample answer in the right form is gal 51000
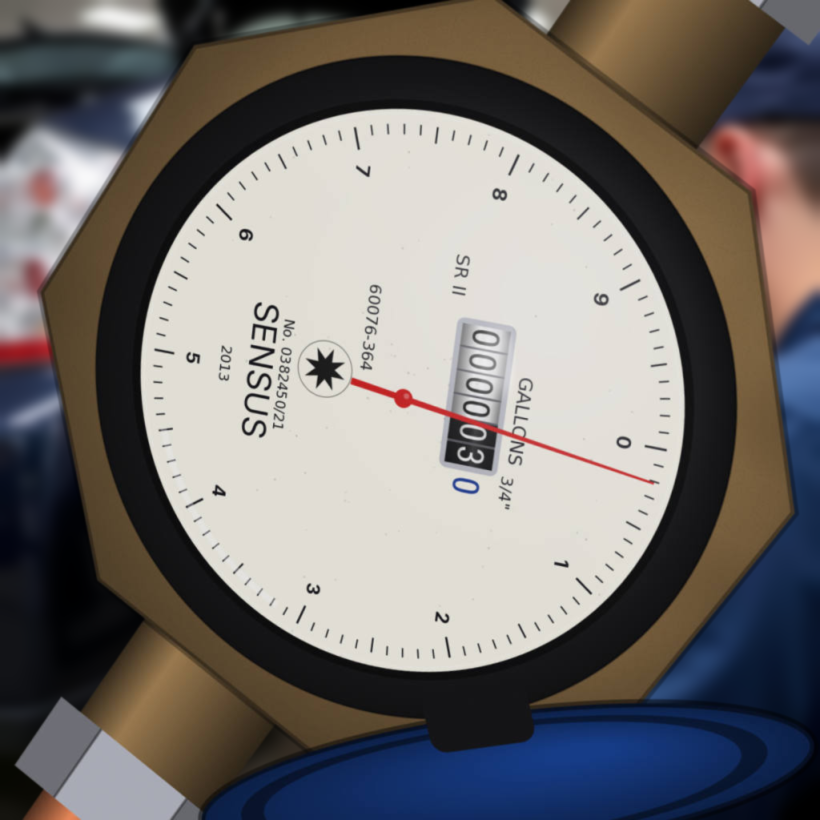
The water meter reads gal 30.2
